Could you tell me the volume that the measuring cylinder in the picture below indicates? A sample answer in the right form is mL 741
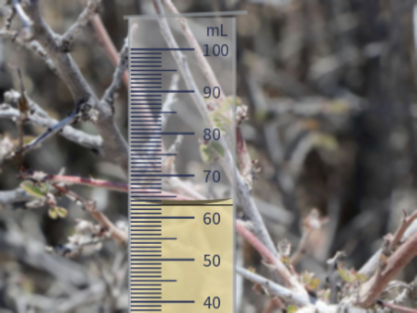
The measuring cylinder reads mL 63
